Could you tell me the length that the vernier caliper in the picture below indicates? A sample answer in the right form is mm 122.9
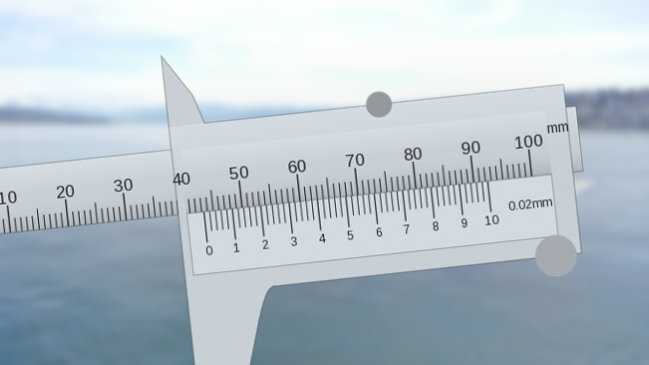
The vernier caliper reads mm 43.4
